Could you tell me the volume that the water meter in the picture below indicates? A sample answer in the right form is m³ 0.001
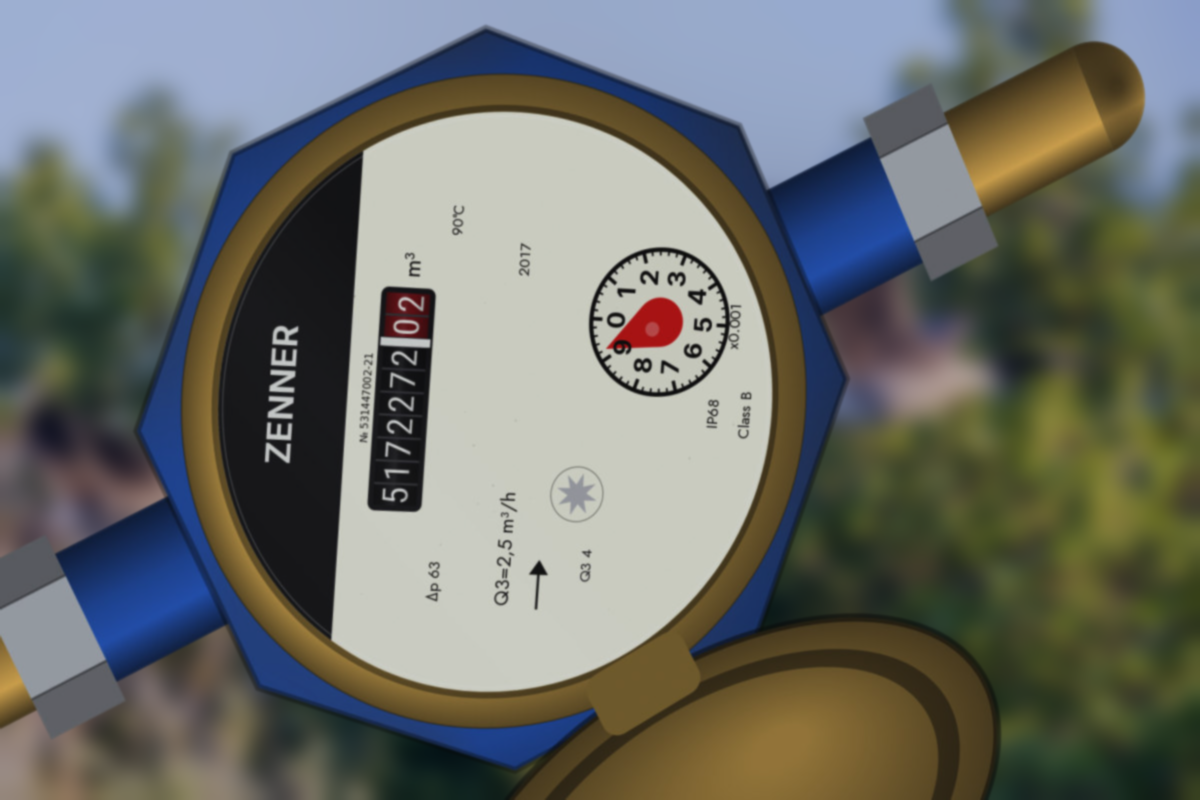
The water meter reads m³ 5172272.019
